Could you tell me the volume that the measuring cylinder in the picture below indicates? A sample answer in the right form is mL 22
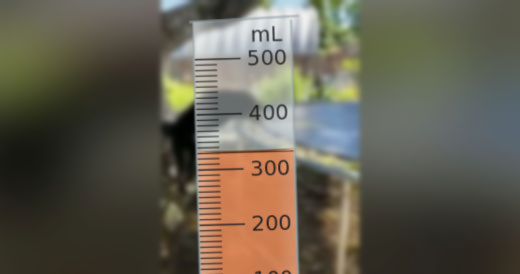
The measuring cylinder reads mL 330
